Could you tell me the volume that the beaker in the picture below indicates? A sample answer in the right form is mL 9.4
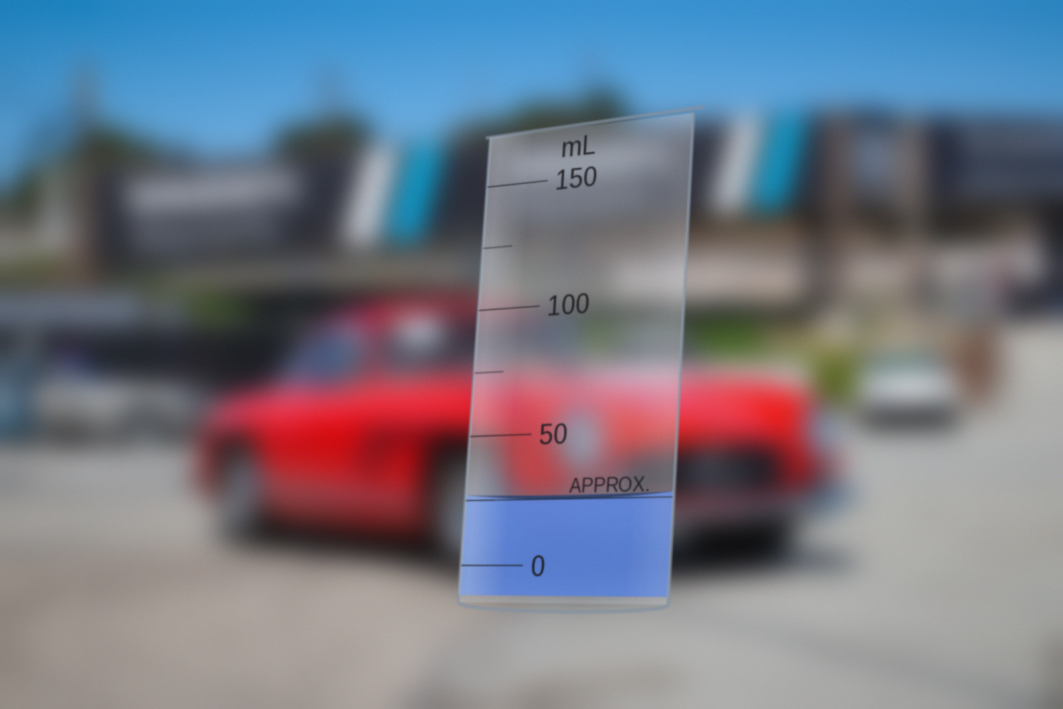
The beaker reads mL 25
